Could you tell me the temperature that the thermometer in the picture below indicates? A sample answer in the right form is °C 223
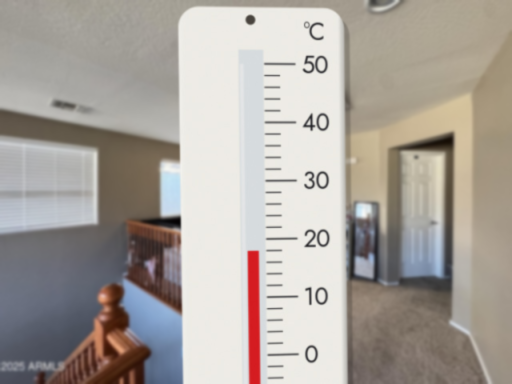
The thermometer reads °C 18
